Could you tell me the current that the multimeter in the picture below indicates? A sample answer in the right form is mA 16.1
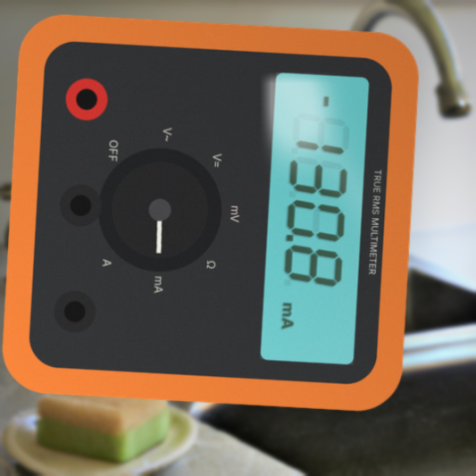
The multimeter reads mA -130.8
